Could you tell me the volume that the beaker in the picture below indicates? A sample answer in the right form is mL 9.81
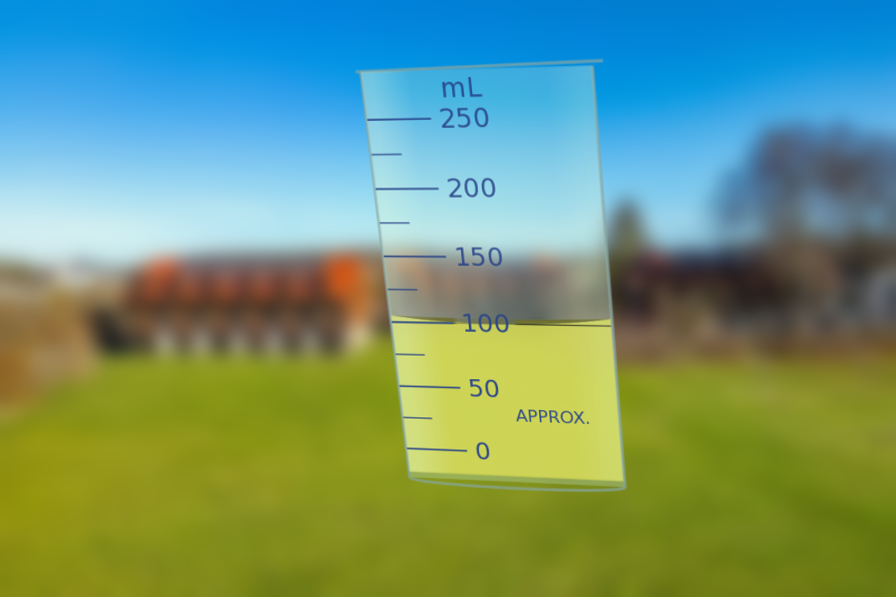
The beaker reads mL 100
